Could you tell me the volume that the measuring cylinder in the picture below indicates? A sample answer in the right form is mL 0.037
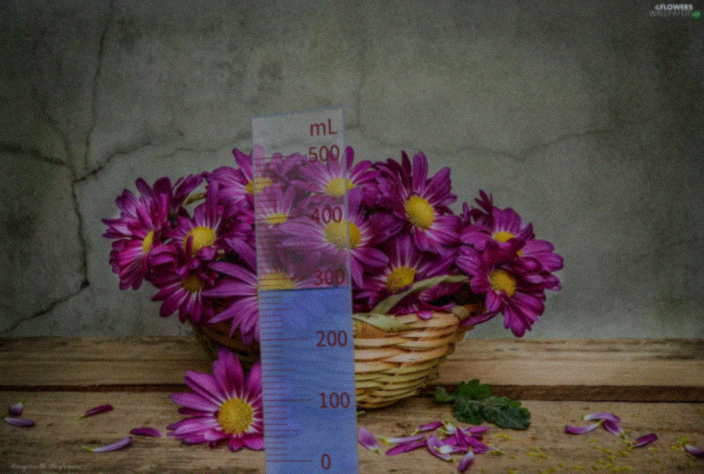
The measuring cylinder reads mL 280
